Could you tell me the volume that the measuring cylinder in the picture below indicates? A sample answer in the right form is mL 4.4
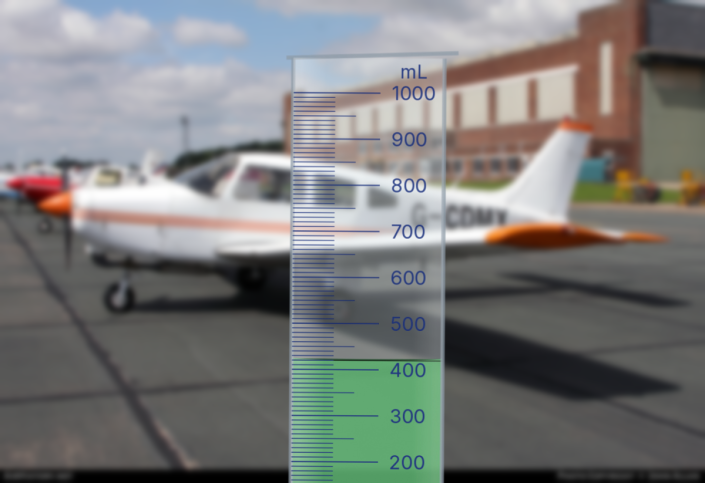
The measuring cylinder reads mL 420
